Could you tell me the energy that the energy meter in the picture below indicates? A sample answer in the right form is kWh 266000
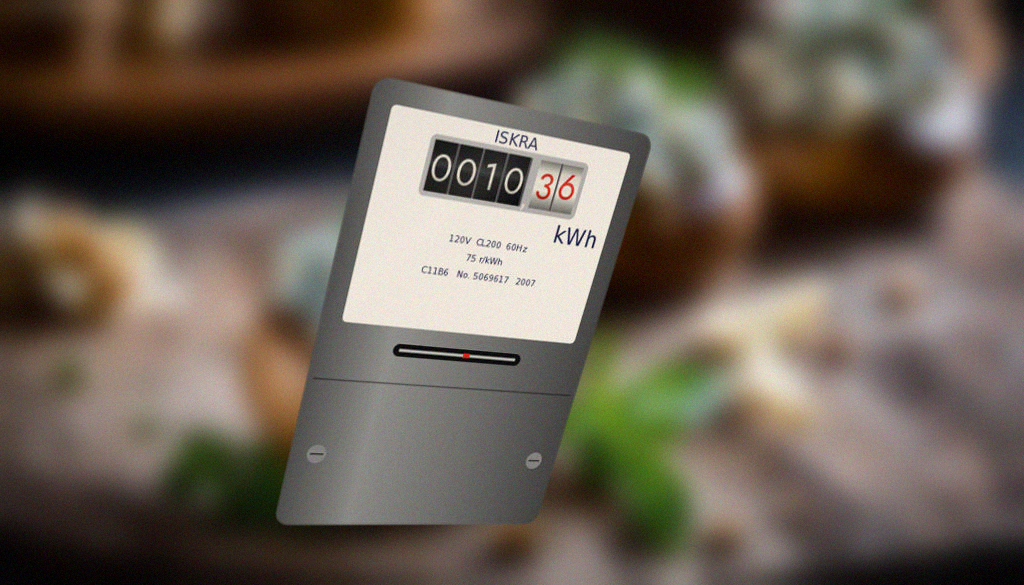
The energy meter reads kWh 10.36
